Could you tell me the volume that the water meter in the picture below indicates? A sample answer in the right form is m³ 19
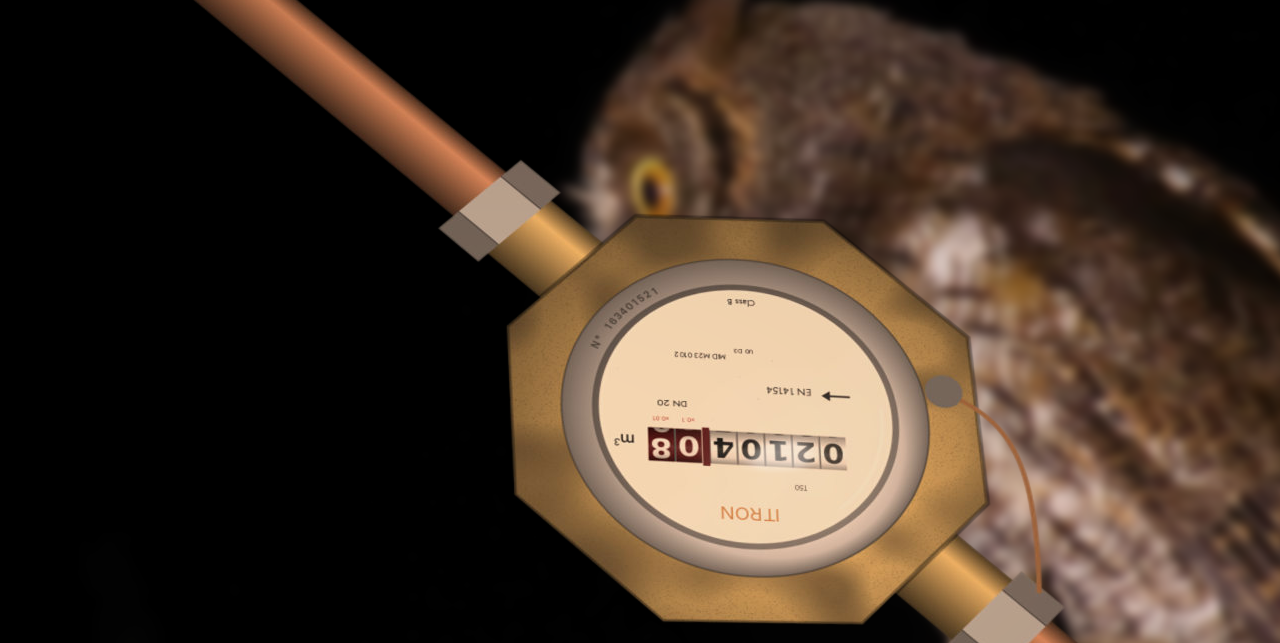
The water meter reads m³ 2104.08
